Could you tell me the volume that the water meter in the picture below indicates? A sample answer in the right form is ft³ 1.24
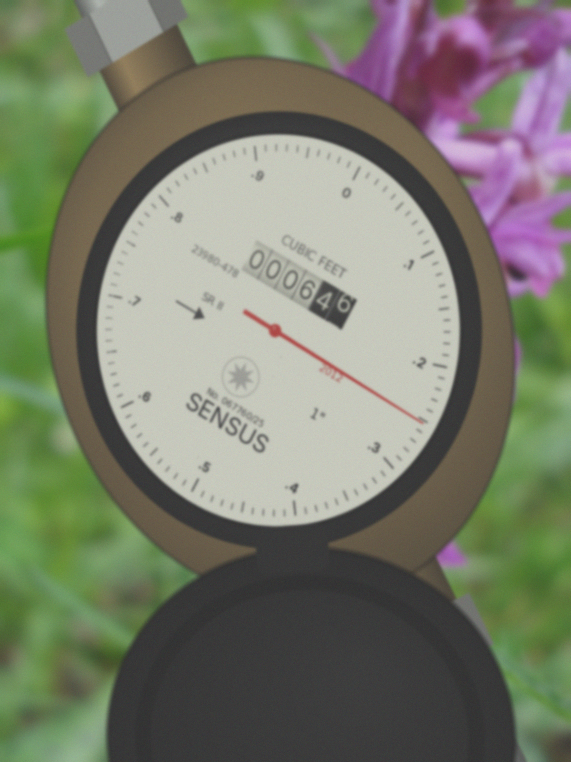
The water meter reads ft³ 646.25
